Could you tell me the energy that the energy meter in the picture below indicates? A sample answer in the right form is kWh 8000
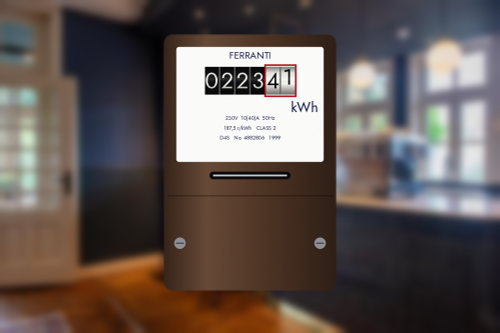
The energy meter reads kWh 223.41
